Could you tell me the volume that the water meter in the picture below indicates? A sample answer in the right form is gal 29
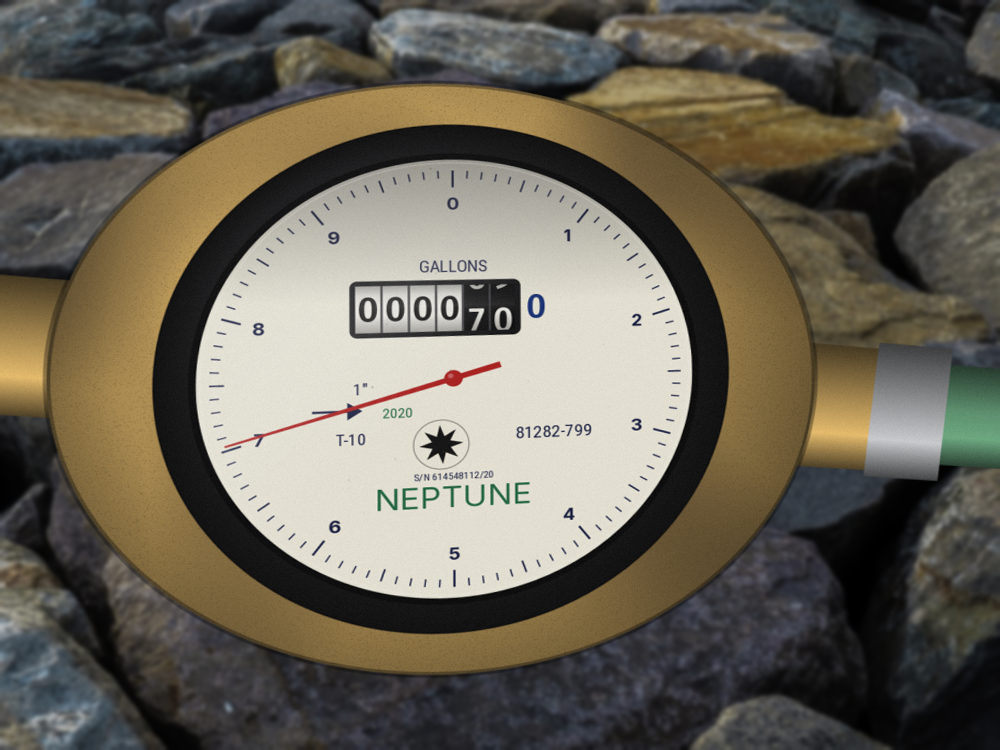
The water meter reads gal 697.0
